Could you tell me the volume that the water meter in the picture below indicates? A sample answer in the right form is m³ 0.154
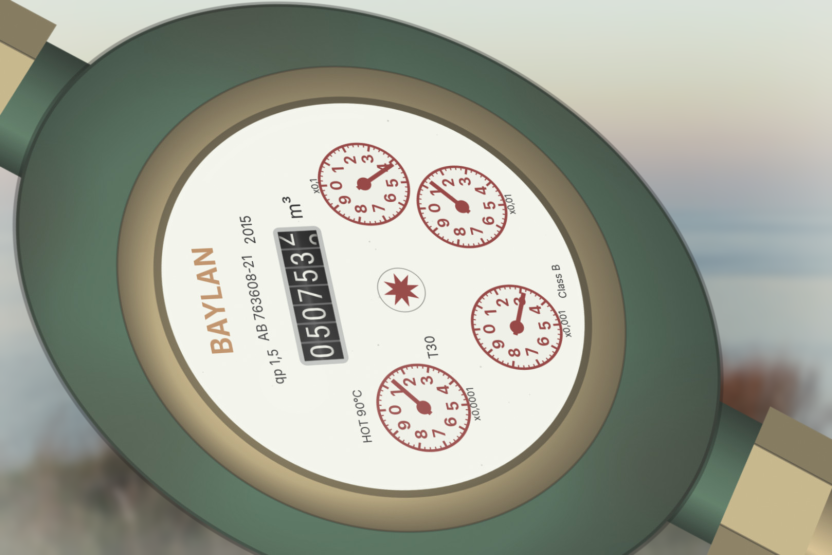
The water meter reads m³ 507532.4131
